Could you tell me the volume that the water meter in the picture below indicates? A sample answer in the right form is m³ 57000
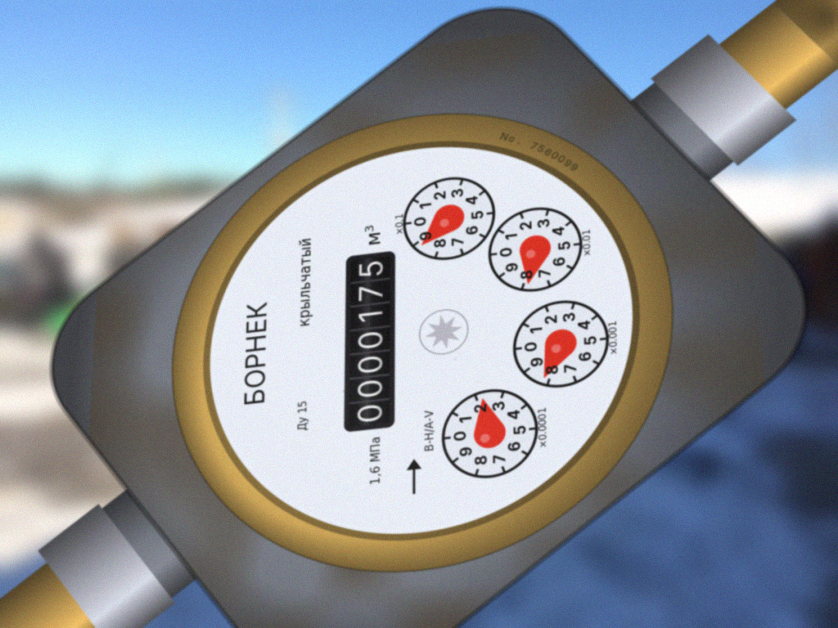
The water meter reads m³ 175.8782
